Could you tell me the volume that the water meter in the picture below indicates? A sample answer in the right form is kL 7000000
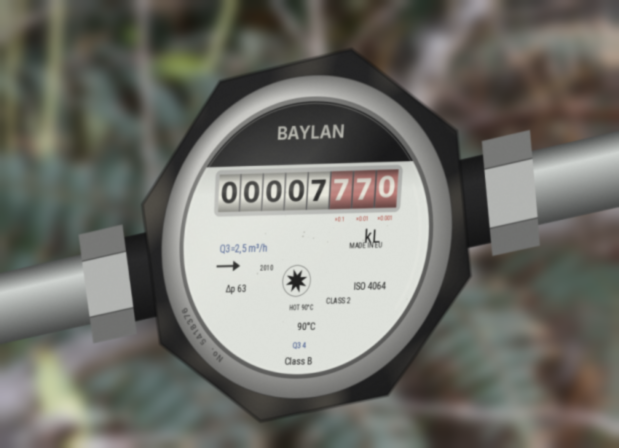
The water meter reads kL 7.770
